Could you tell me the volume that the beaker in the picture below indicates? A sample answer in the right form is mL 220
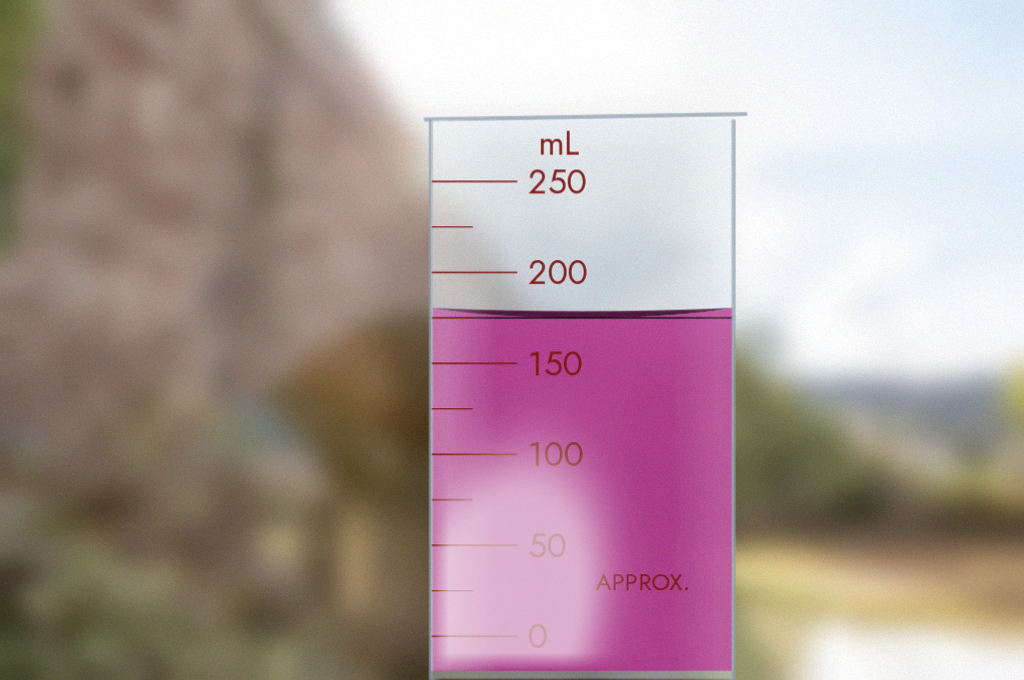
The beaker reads mL 175
